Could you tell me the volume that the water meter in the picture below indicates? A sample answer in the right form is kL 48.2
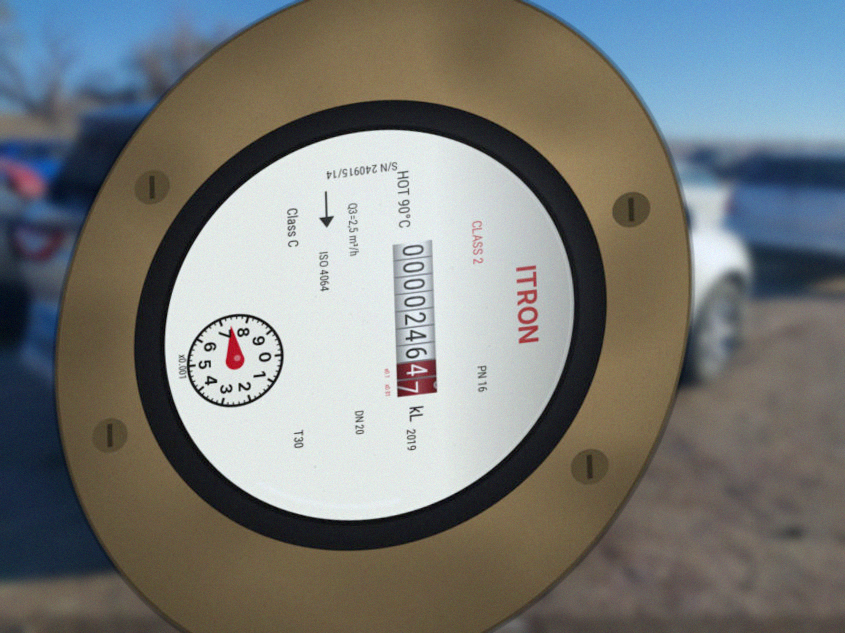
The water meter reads kL 246.467
